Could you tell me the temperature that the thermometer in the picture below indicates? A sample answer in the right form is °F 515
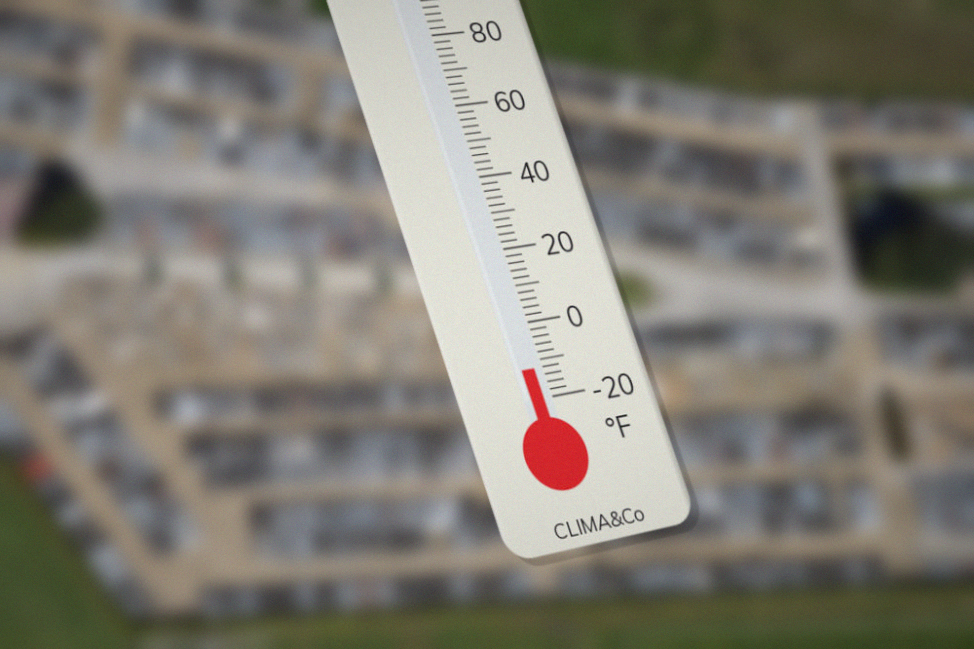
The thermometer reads °F -12
